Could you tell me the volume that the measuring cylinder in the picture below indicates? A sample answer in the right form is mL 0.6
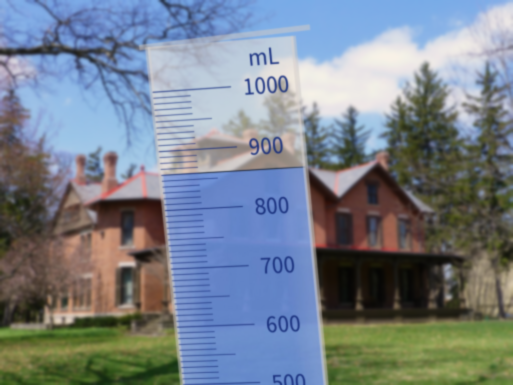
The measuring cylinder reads mL 860
